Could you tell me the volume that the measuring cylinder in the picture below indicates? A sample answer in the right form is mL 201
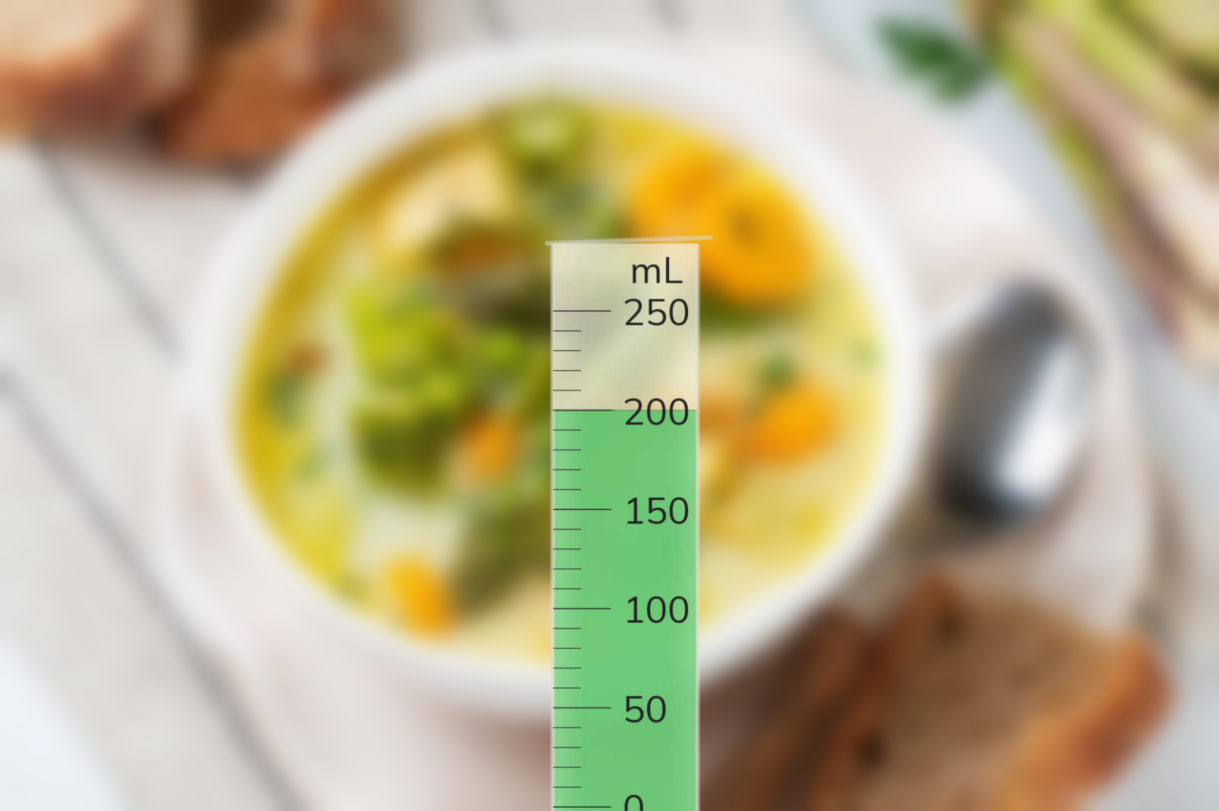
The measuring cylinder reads mL 200
